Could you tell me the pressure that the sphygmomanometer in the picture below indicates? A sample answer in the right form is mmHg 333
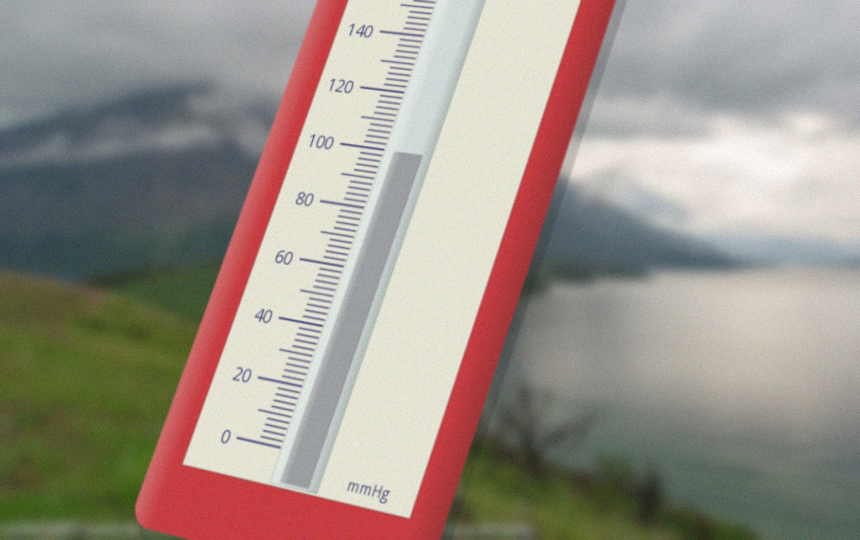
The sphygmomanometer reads mmHg 100
